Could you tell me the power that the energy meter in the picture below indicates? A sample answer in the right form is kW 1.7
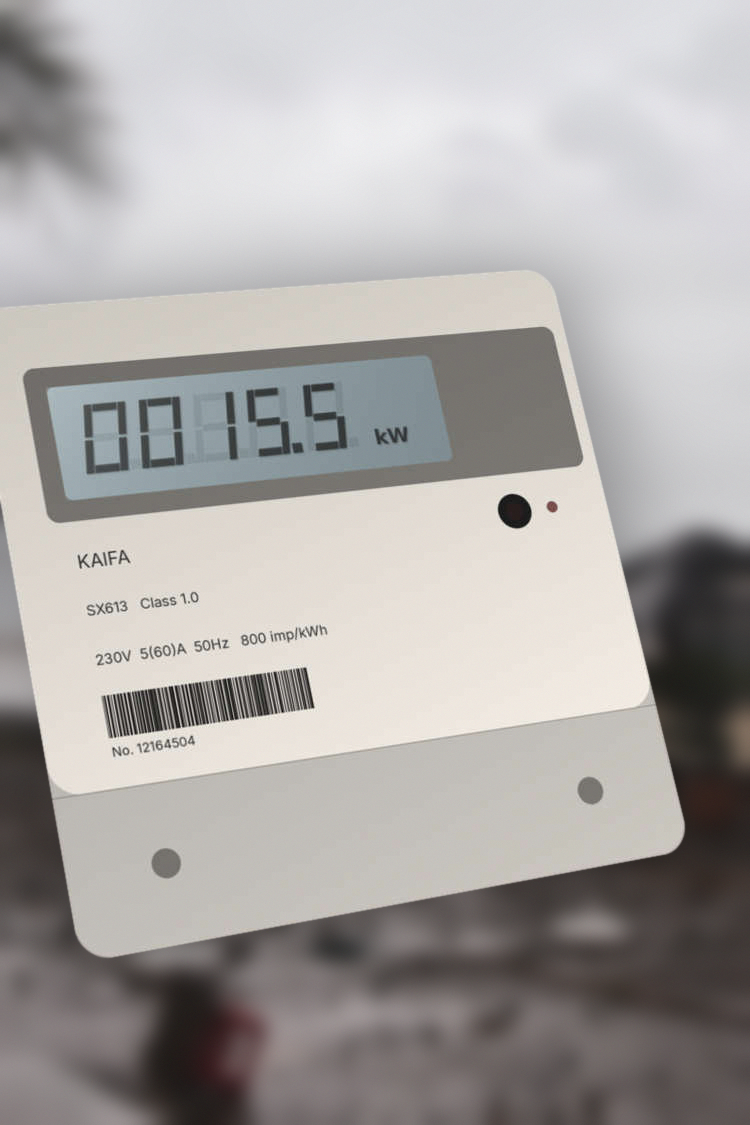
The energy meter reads kW 15.5
